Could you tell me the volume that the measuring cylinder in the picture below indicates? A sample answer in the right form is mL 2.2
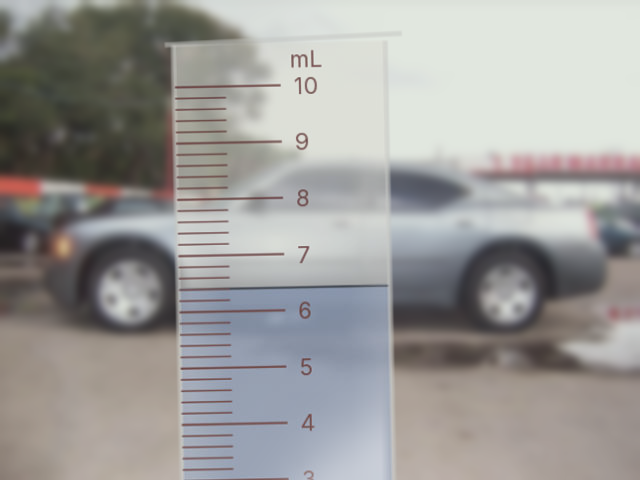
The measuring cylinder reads mL 6.4
